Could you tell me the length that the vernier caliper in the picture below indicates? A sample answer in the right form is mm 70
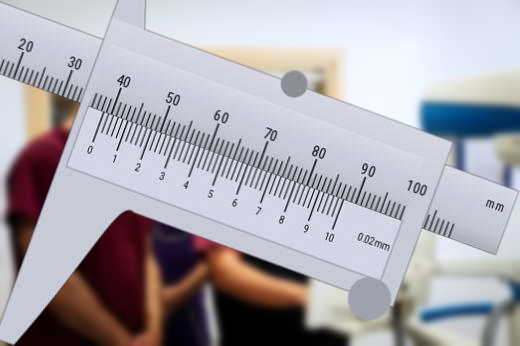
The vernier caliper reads mm 38.5
